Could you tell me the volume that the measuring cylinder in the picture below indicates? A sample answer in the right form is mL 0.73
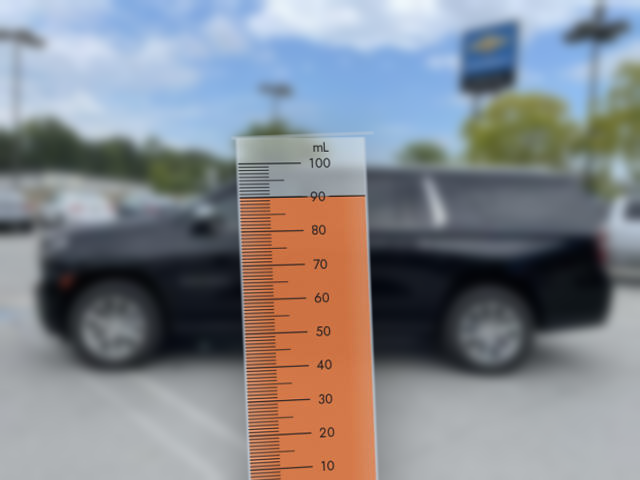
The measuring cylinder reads mL 90
